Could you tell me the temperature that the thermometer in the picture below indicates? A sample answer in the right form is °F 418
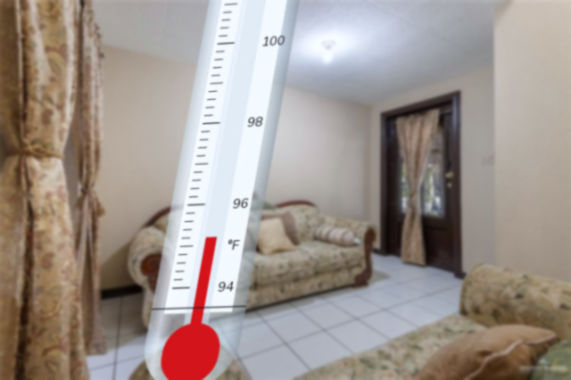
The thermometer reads °F 95.2
